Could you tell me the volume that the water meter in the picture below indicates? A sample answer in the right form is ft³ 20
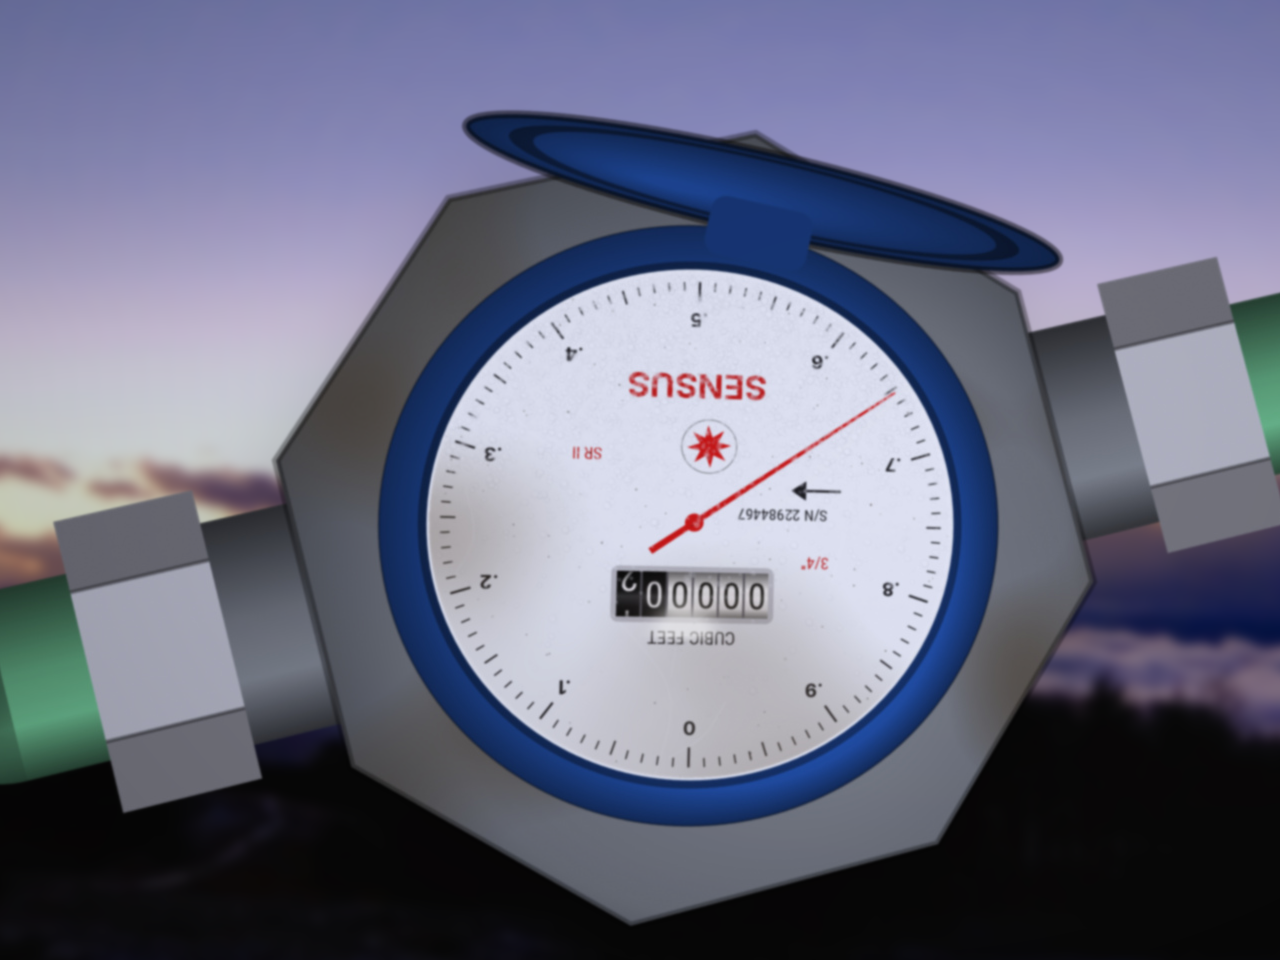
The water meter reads ft³ 1.65
